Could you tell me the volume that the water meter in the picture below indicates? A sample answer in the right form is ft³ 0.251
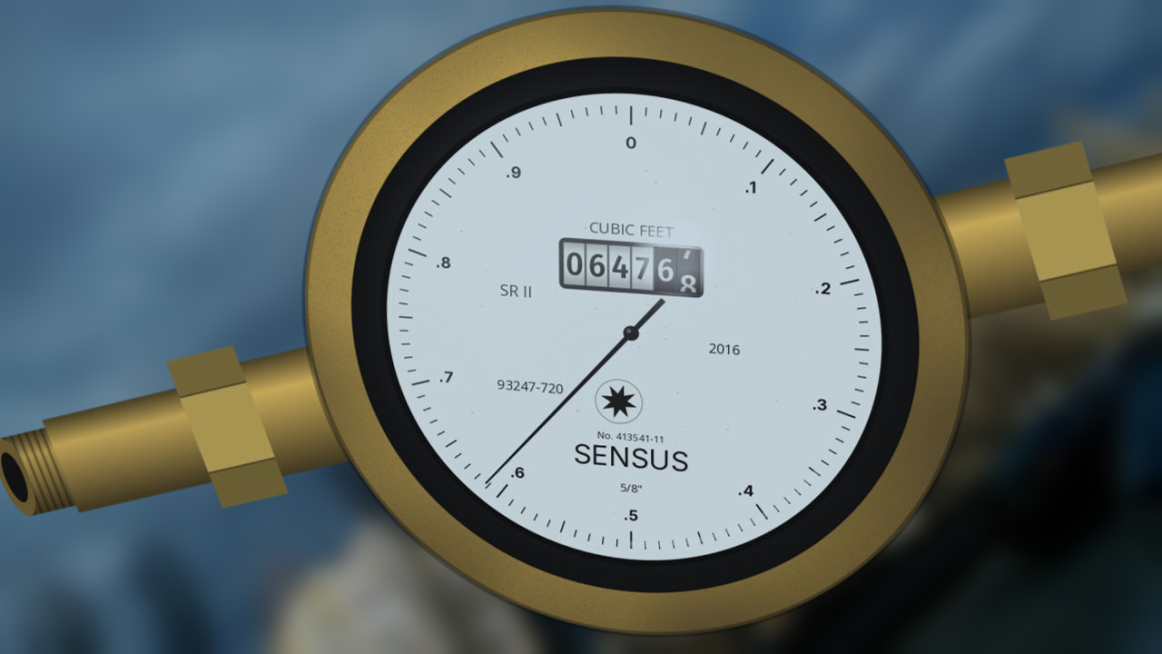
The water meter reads ft³ 64767.61
